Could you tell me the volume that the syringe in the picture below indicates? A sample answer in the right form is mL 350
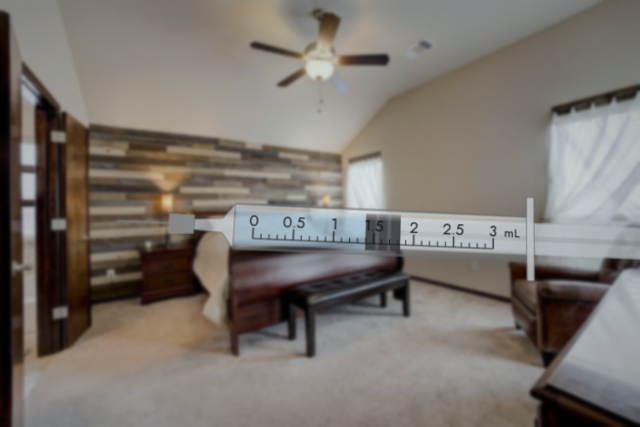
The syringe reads mL 1.4
